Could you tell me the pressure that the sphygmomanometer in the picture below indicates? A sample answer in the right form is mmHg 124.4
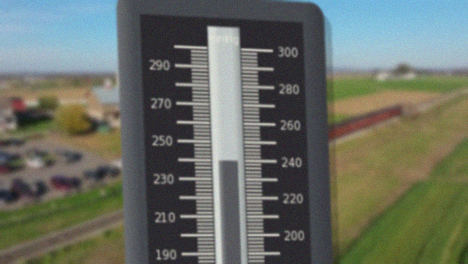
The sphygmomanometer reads mmHg 240
